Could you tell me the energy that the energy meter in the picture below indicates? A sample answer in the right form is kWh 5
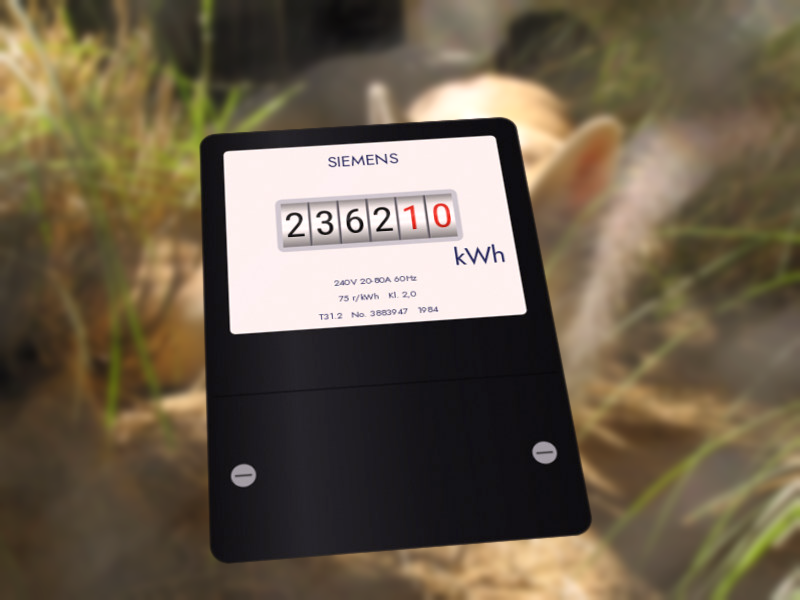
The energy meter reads kWh 2362.10
